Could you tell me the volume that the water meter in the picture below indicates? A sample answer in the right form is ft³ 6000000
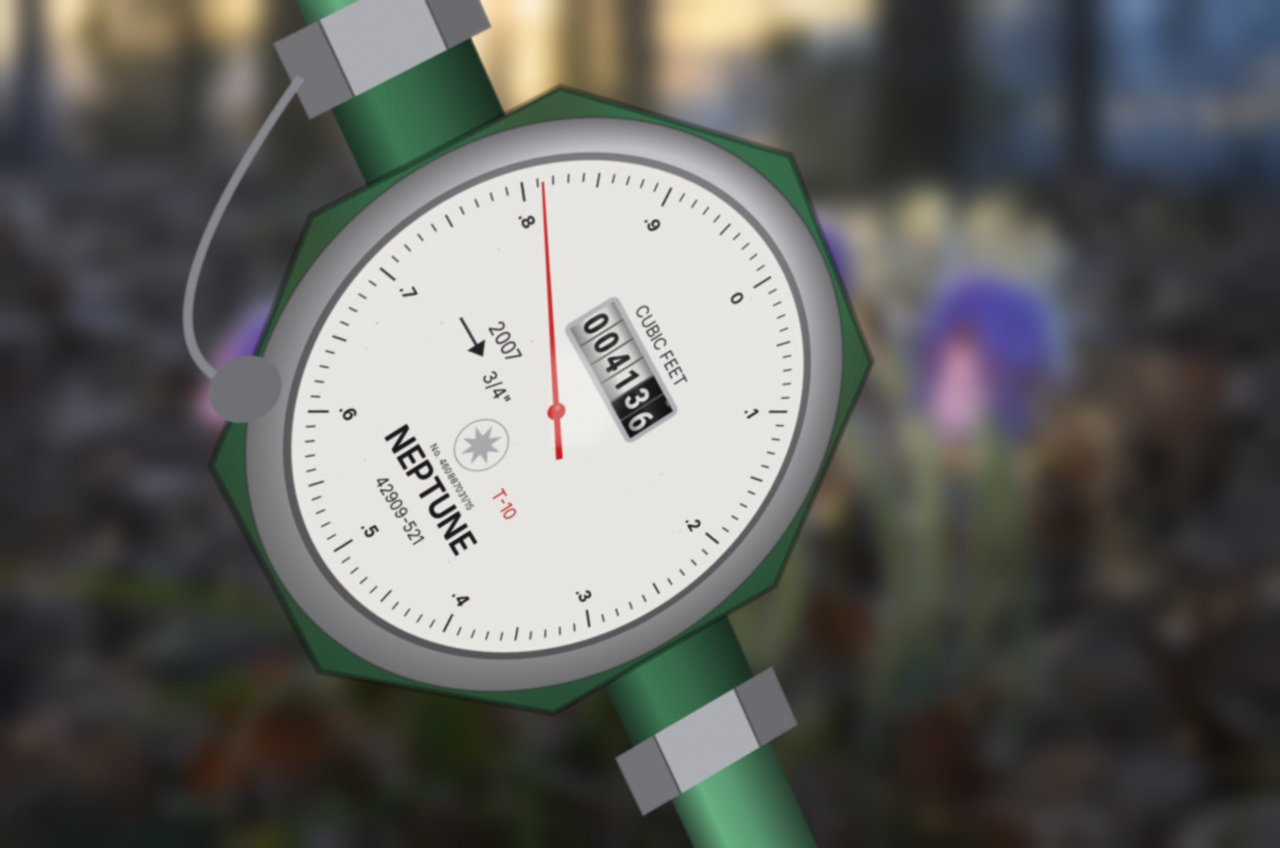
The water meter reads ft³ 4135.81
